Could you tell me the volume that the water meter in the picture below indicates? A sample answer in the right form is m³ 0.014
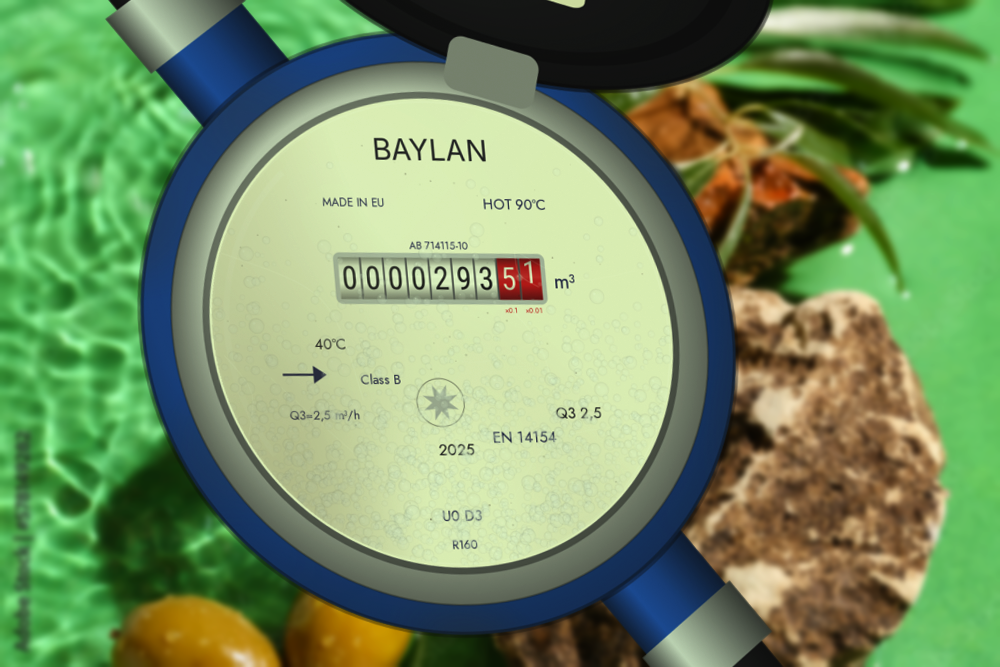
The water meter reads m³ 293.51
